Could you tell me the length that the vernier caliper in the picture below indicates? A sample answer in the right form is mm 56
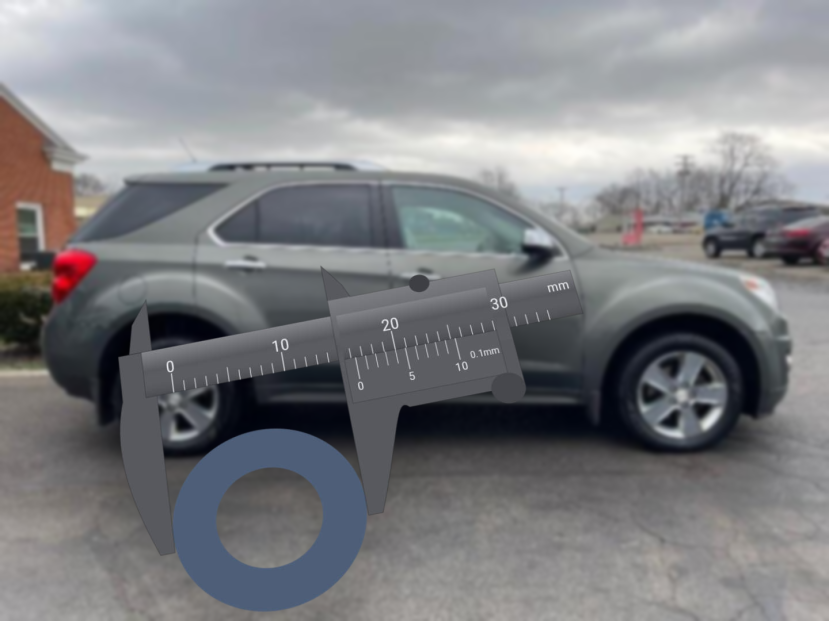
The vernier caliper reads mm 16.4
